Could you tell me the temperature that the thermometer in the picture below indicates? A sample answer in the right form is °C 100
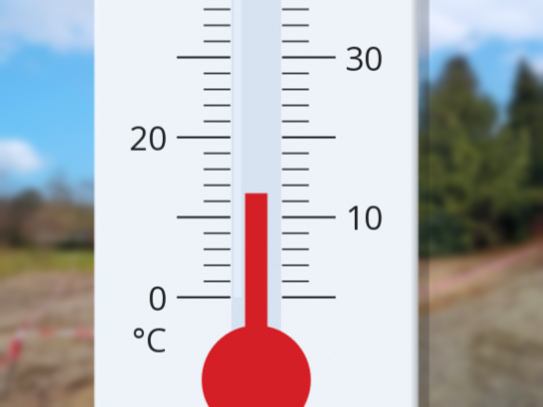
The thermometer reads °C 13
